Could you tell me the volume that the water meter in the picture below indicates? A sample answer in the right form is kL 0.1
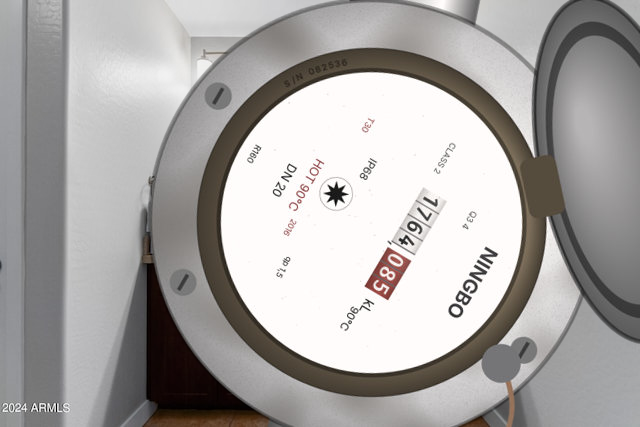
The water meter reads kL 1764.085
